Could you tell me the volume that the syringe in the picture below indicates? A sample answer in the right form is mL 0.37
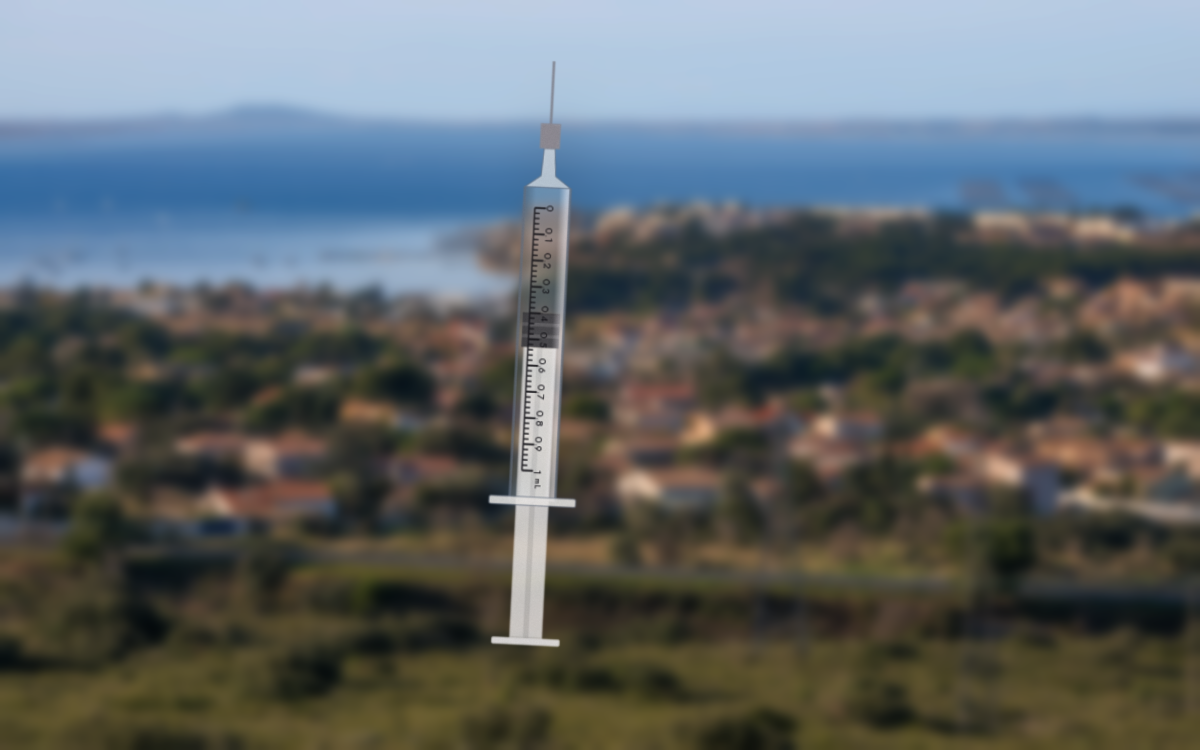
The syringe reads mL 0.4
